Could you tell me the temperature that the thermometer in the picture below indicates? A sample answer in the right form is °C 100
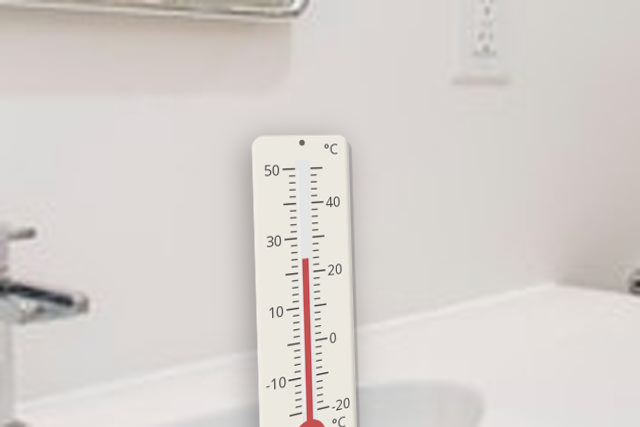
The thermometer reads °C 24
